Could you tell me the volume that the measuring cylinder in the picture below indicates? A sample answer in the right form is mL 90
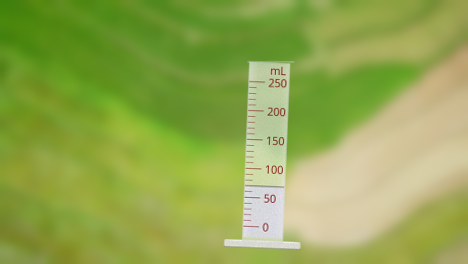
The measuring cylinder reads mL 70
